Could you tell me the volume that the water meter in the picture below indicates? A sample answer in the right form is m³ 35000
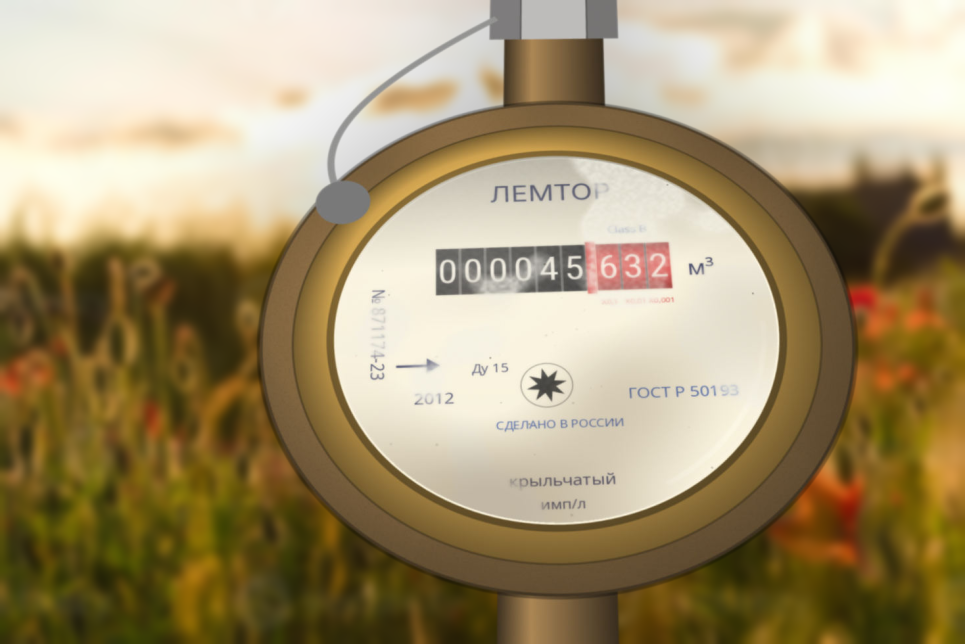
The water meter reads m³ 45.632
